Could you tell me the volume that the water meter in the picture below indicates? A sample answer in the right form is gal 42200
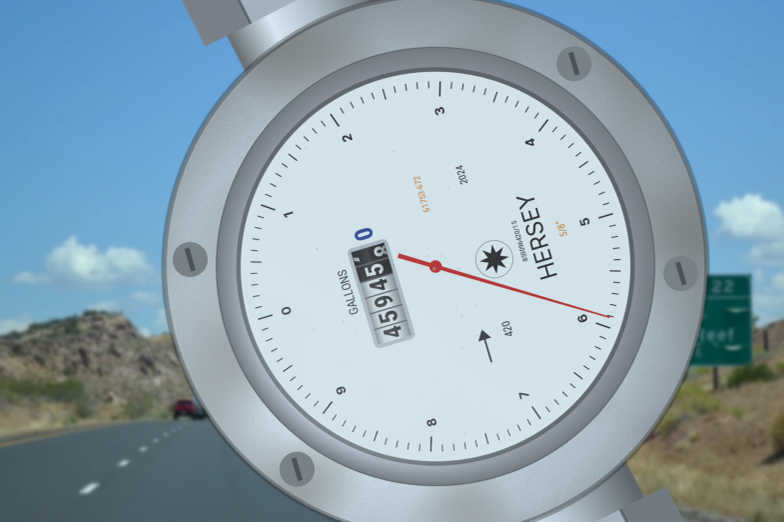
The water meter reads gal 4594575.9
